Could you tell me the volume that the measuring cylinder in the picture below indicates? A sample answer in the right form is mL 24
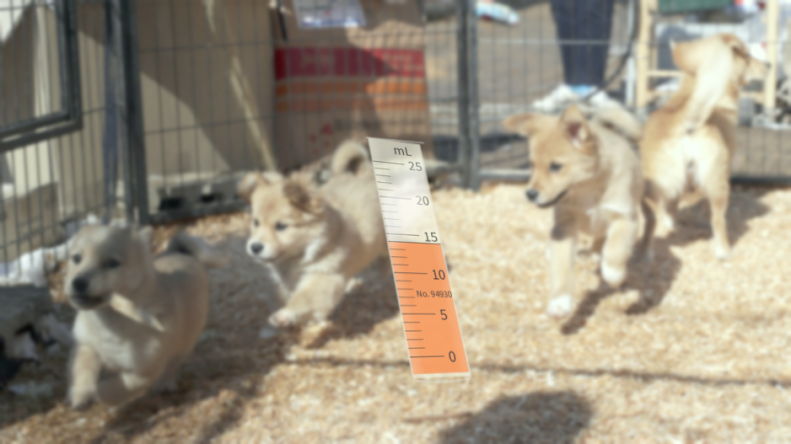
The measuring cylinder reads mL 14
